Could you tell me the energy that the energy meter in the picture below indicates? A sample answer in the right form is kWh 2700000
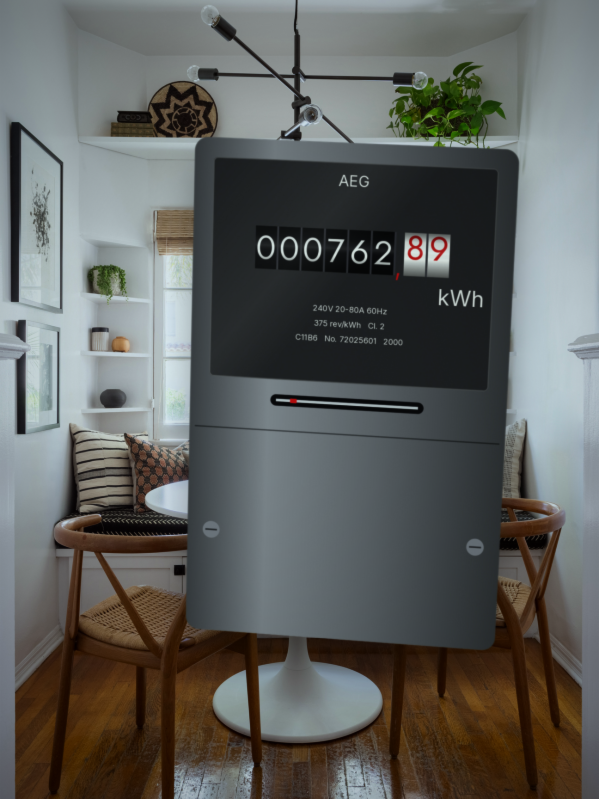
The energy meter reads kWh 762.89
